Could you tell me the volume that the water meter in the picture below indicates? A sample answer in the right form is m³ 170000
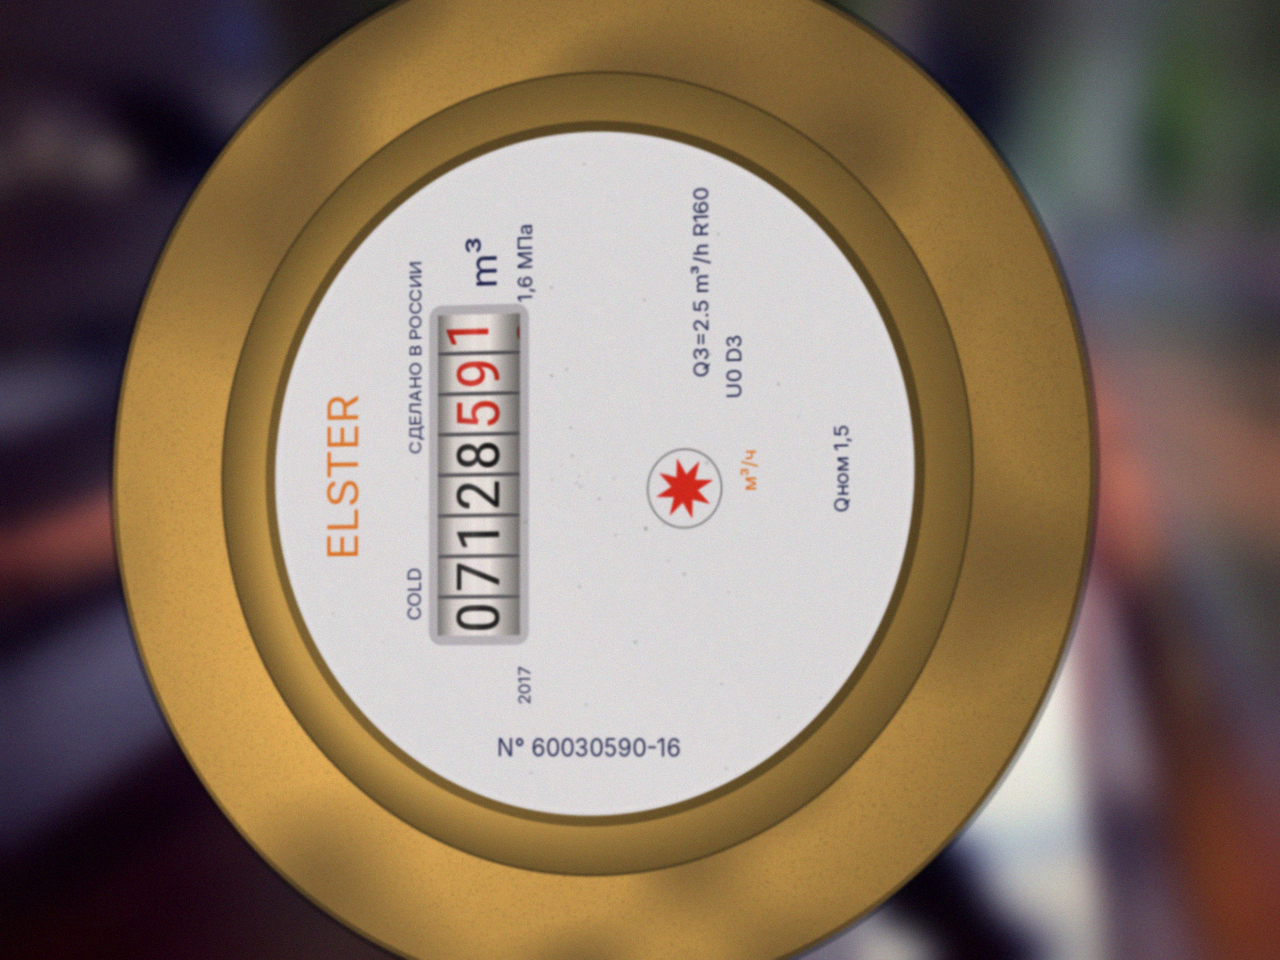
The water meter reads m³ 7128.591
